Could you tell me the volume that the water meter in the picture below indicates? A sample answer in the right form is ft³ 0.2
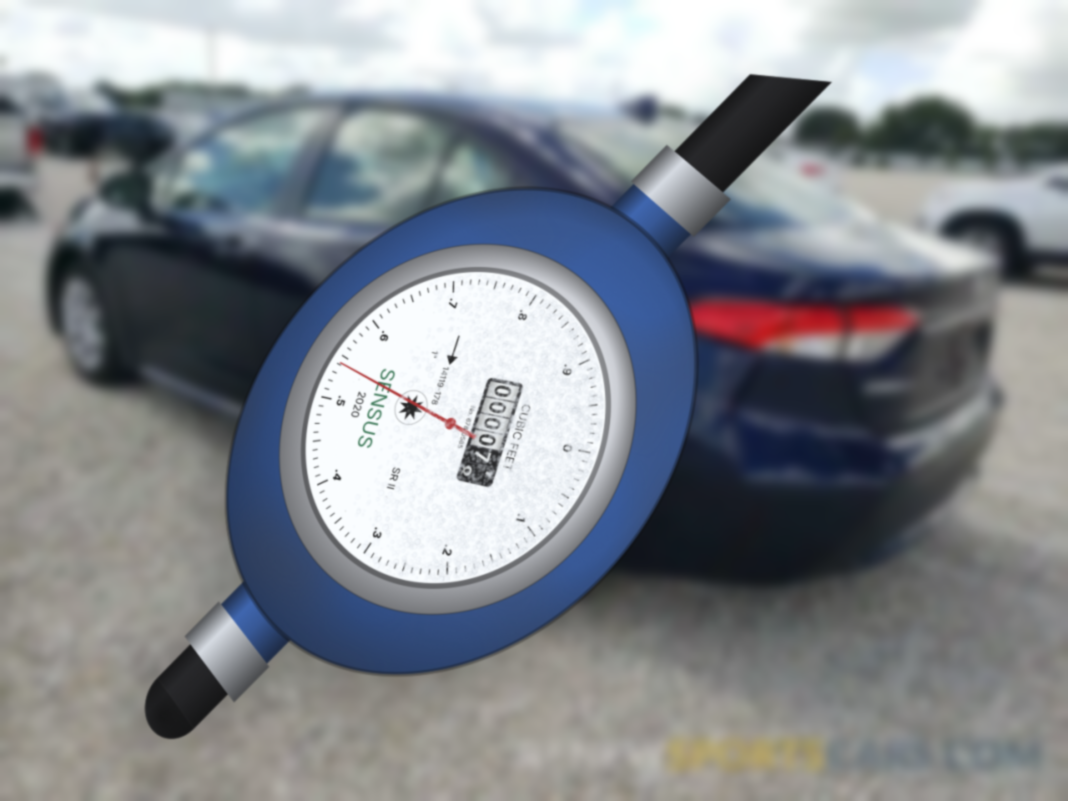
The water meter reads ft³ 77.54
